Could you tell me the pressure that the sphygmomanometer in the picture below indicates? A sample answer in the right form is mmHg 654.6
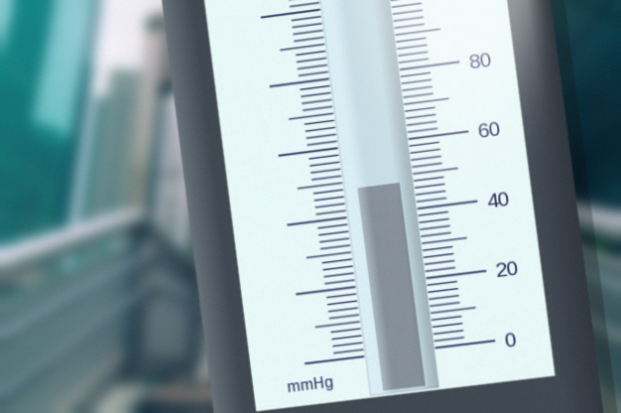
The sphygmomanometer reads mmHg 48
